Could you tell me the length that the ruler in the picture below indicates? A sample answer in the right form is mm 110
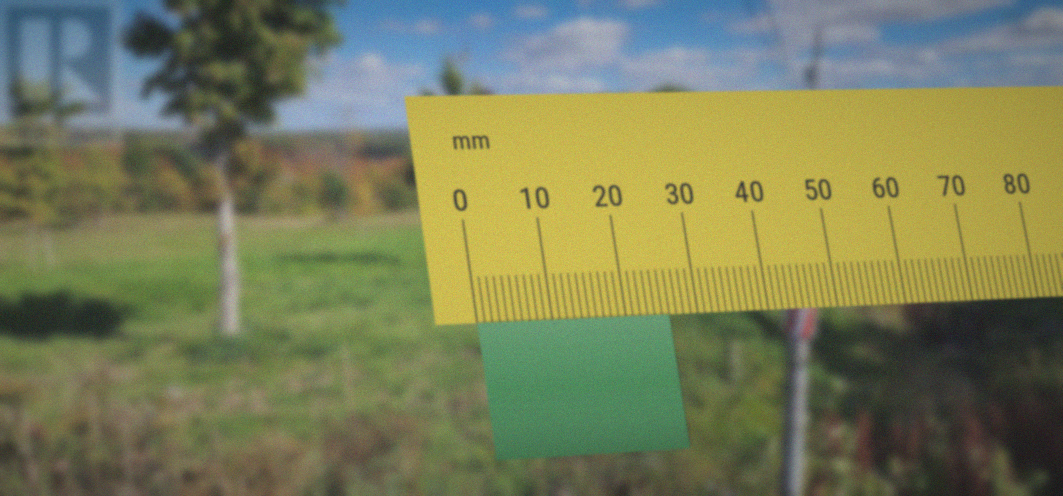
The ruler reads mm 26
